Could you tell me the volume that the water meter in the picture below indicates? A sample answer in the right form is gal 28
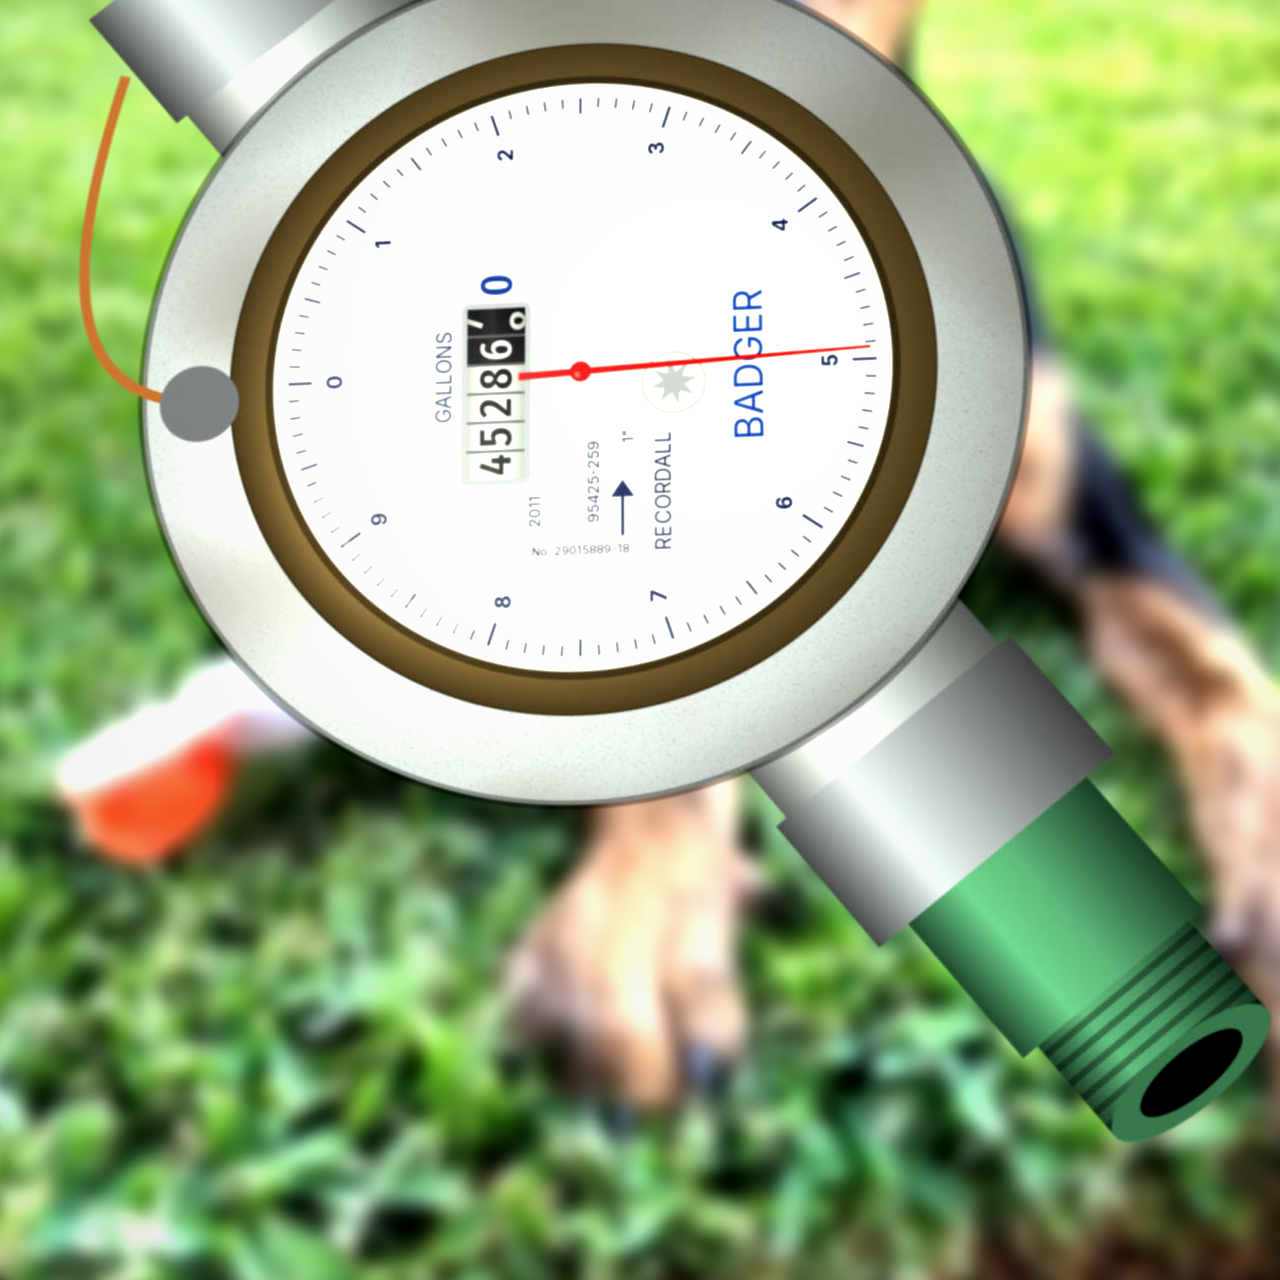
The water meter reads gal 4528674.9
